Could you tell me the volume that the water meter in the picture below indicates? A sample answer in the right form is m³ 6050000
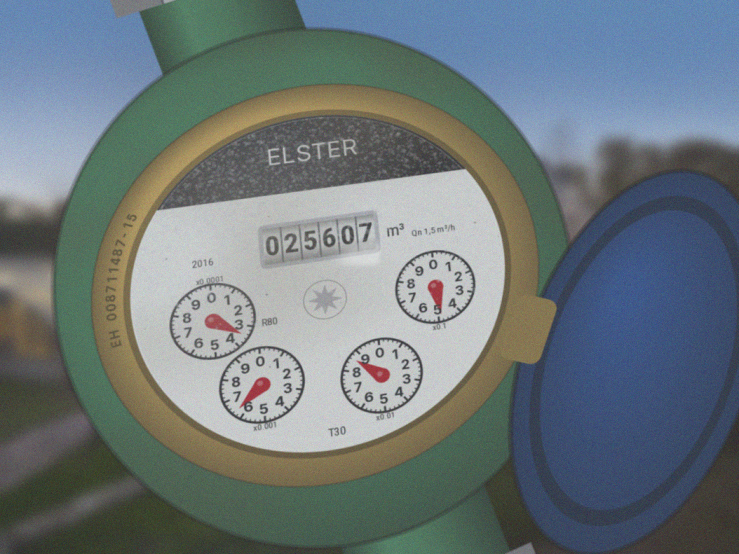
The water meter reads m³ 25607.4863
